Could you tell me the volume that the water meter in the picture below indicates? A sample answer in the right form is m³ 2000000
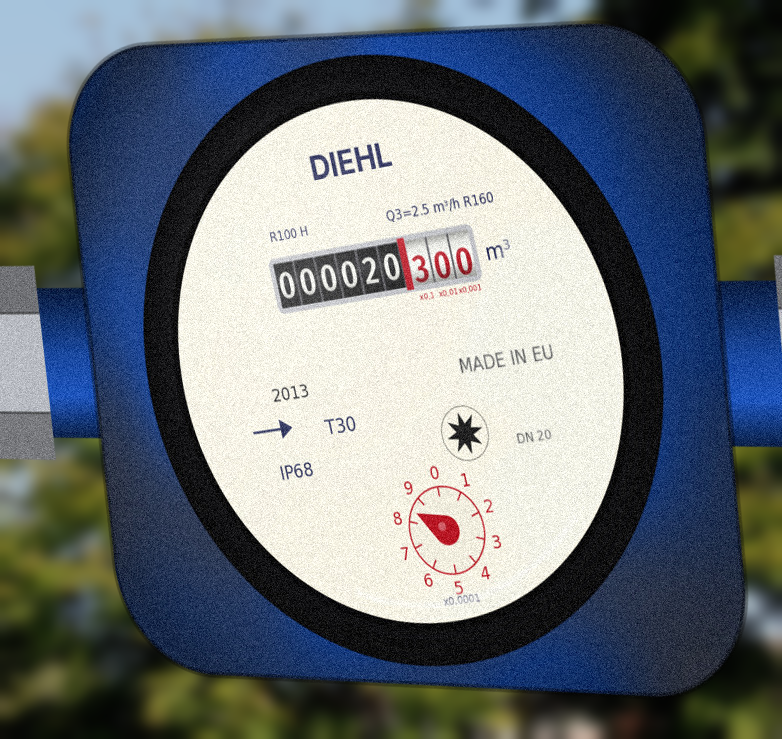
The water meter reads m³ 20.2998
